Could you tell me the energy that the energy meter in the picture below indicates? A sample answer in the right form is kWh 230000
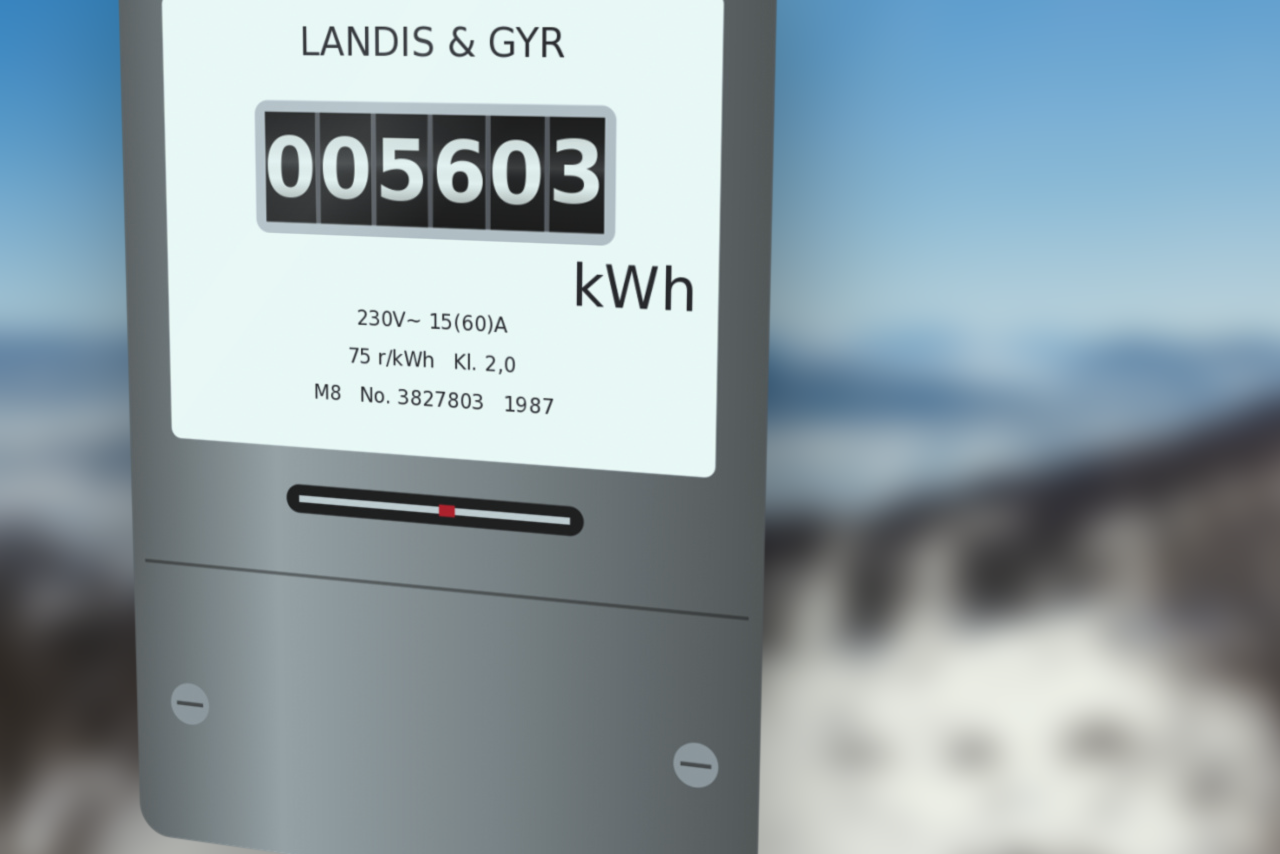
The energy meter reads kWh 5603
